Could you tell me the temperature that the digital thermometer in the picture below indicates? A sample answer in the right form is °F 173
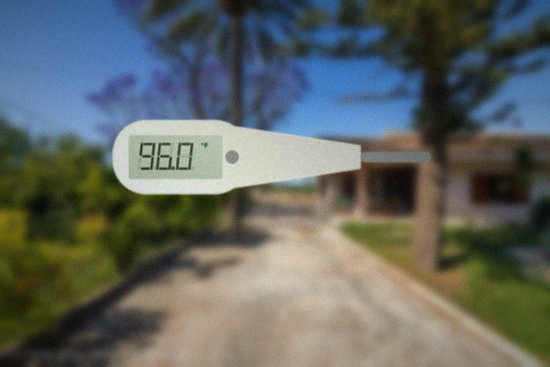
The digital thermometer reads °F 96.0
